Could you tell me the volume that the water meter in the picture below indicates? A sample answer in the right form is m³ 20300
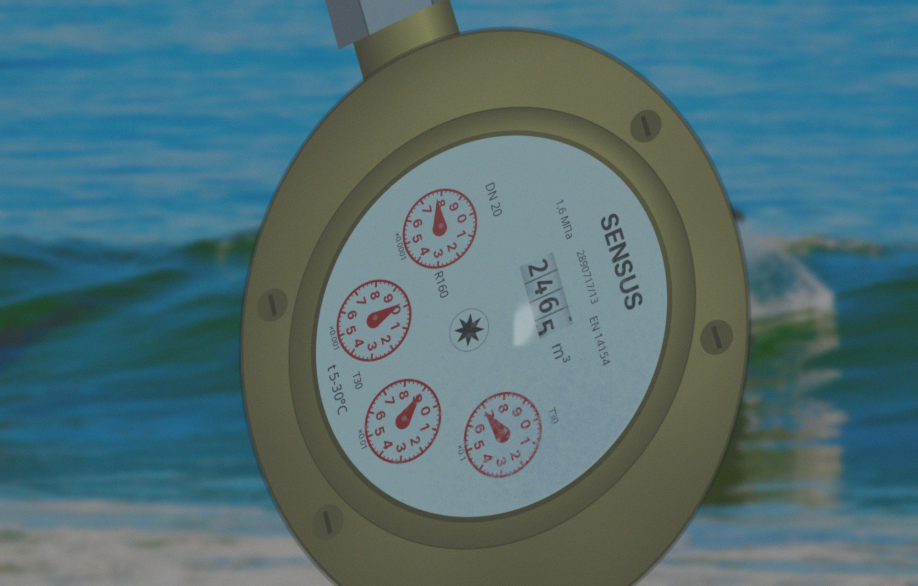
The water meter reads m³ 2464.6897
